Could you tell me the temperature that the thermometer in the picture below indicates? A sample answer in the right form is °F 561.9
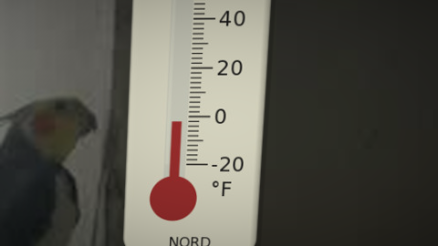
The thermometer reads °F -2
